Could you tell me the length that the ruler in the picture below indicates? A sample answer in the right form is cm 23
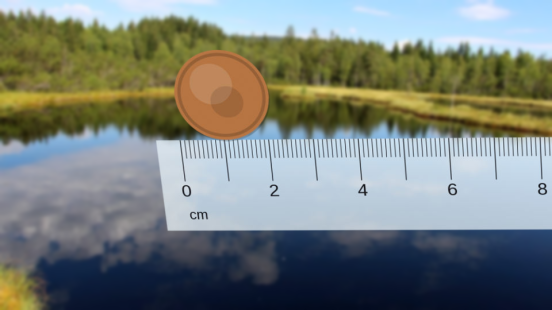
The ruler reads cm 2.1
